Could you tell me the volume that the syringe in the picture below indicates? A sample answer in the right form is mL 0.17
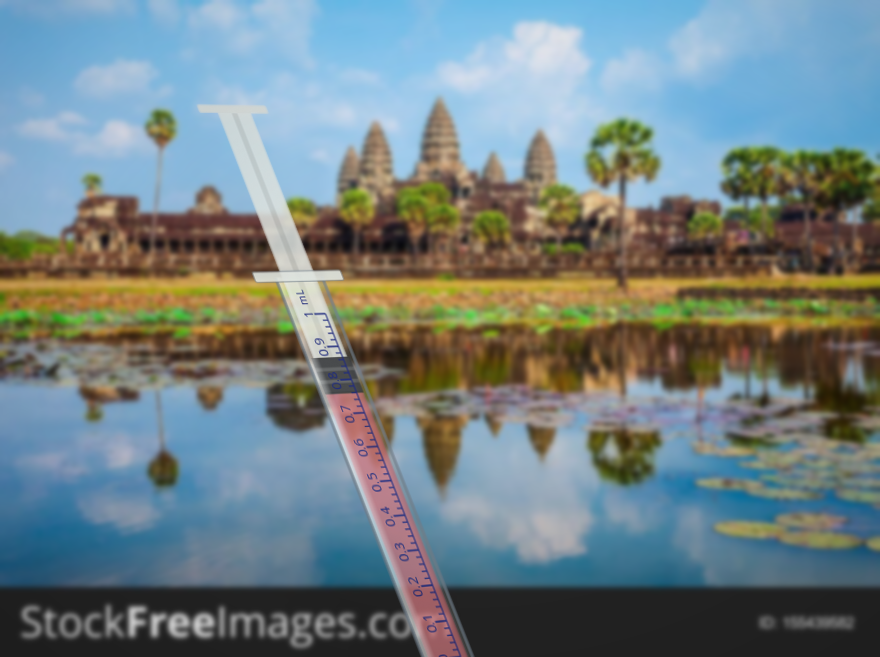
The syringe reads mL 0.76
